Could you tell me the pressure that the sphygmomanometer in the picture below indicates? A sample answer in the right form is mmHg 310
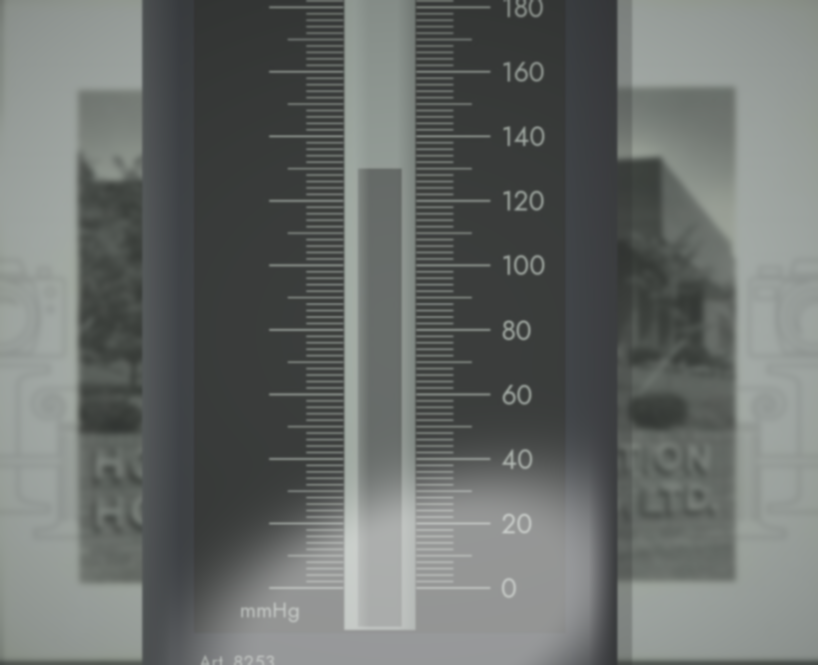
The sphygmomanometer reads mmHg 130
